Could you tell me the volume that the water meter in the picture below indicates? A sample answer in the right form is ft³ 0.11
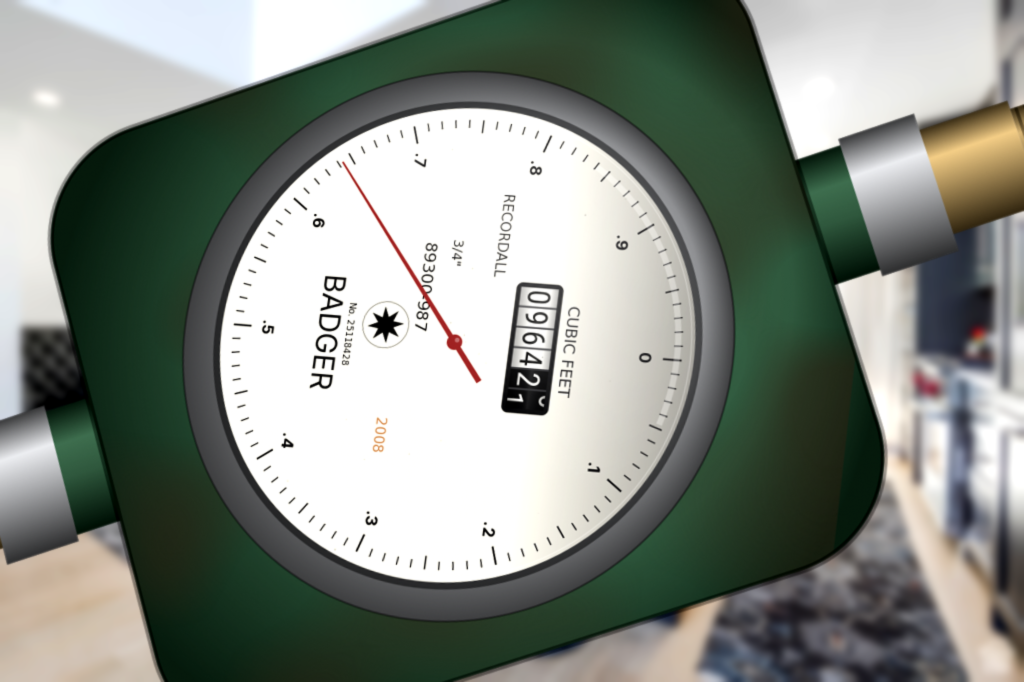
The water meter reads ft³ 96420.64
